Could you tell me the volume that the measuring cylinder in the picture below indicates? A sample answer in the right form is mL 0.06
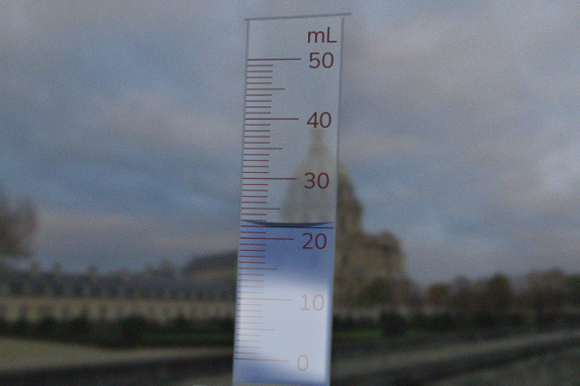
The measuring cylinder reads mL 22
